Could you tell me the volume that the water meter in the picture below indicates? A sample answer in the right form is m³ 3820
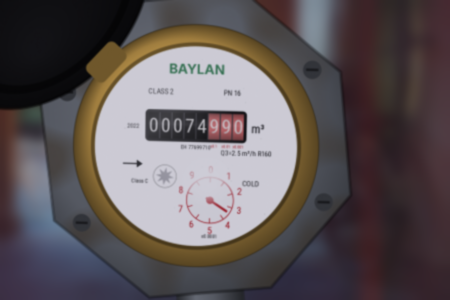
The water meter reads m³ 74.9903
